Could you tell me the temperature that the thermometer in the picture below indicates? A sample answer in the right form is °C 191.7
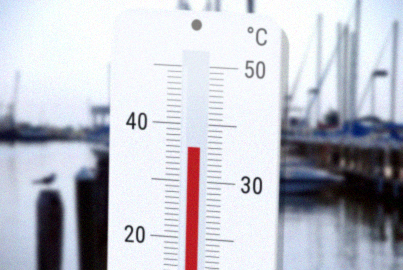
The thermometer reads °C 36
